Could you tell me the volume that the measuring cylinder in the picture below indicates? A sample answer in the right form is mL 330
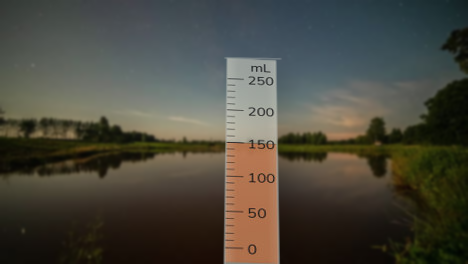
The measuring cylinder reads mL 150
